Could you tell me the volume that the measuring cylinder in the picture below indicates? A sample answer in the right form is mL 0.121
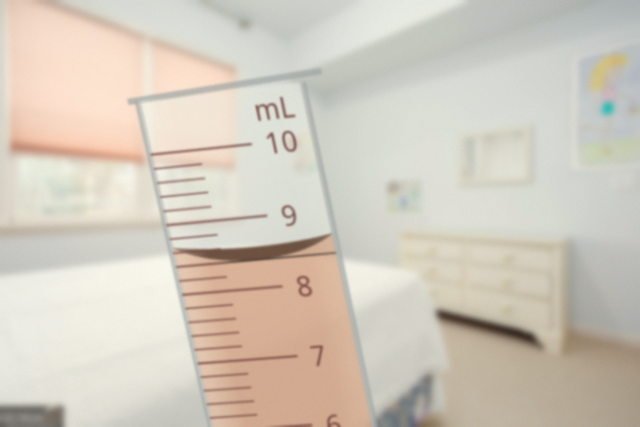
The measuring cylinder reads mL 8.4
